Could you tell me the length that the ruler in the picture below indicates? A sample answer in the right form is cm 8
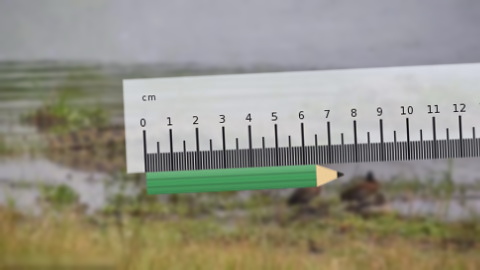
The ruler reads cm 7.5
